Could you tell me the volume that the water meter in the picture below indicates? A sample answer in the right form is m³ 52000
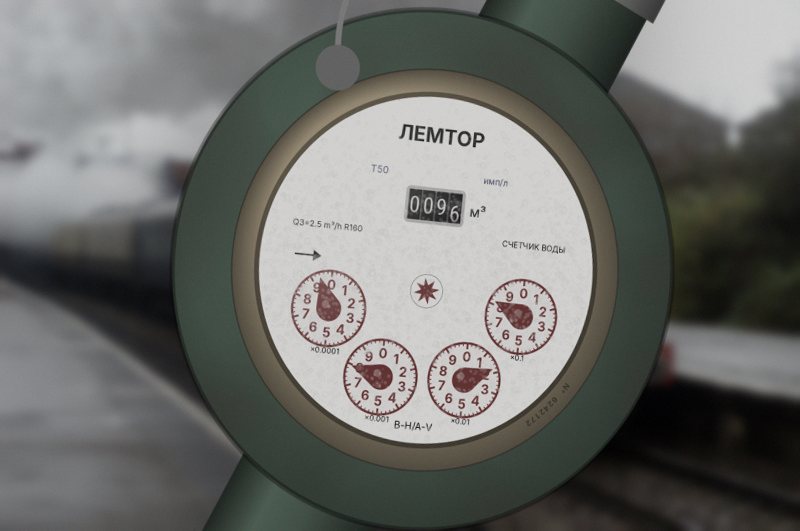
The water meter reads m³ 95.8179
